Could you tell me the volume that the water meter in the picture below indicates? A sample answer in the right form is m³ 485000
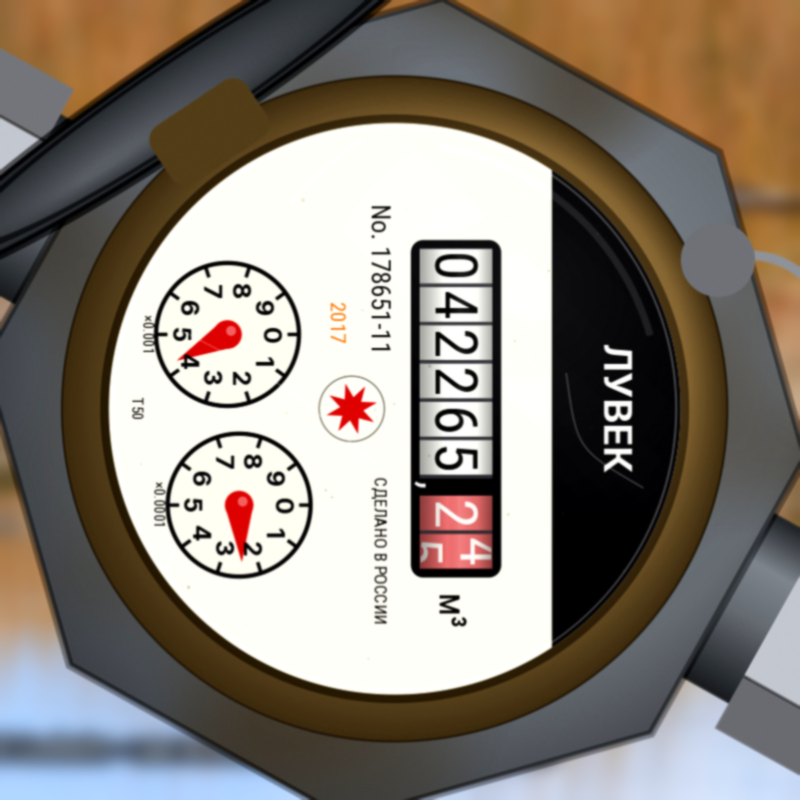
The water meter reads m³ 42265.2442
